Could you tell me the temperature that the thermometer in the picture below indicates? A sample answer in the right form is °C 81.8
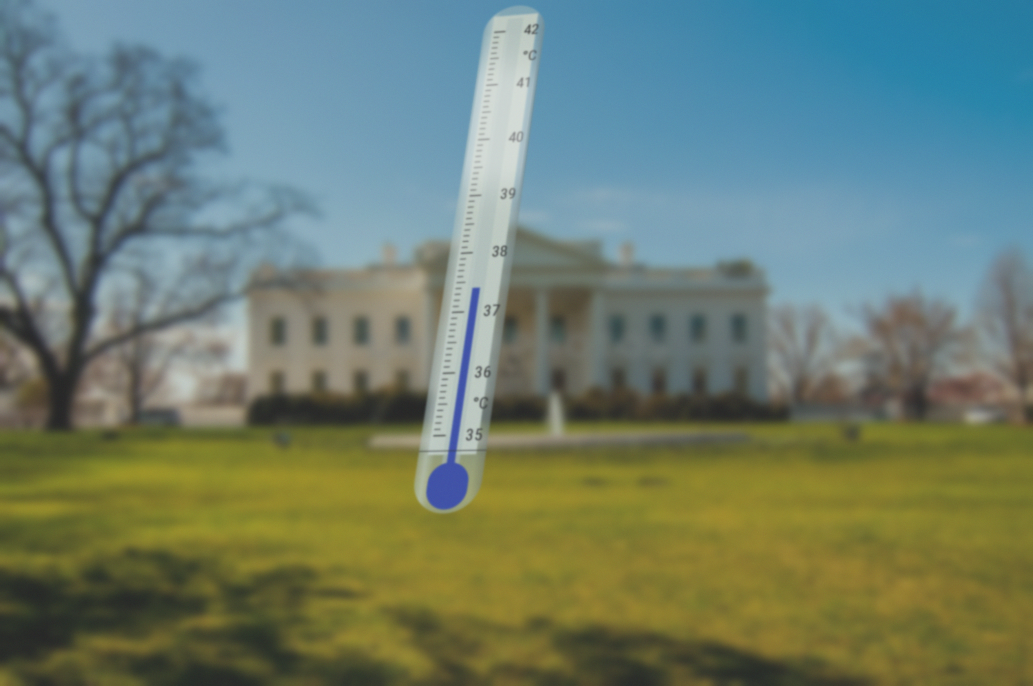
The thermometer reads °C 37.4
